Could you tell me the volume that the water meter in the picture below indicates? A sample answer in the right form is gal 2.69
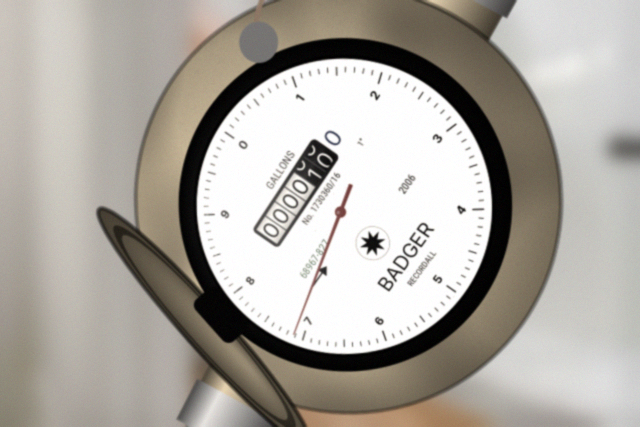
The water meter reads gal 97.1
